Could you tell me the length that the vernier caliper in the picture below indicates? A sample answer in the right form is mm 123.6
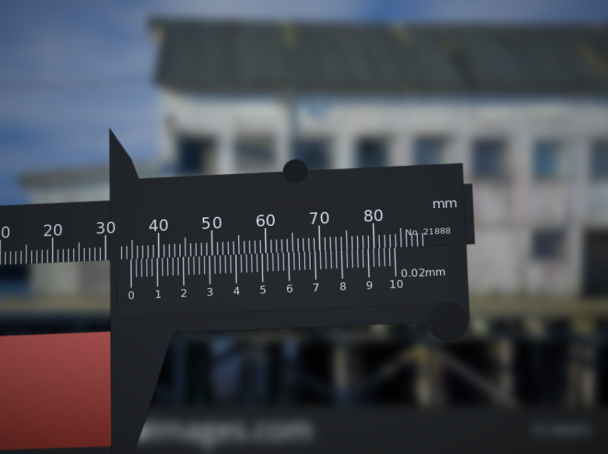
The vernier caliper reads mm 34.8
